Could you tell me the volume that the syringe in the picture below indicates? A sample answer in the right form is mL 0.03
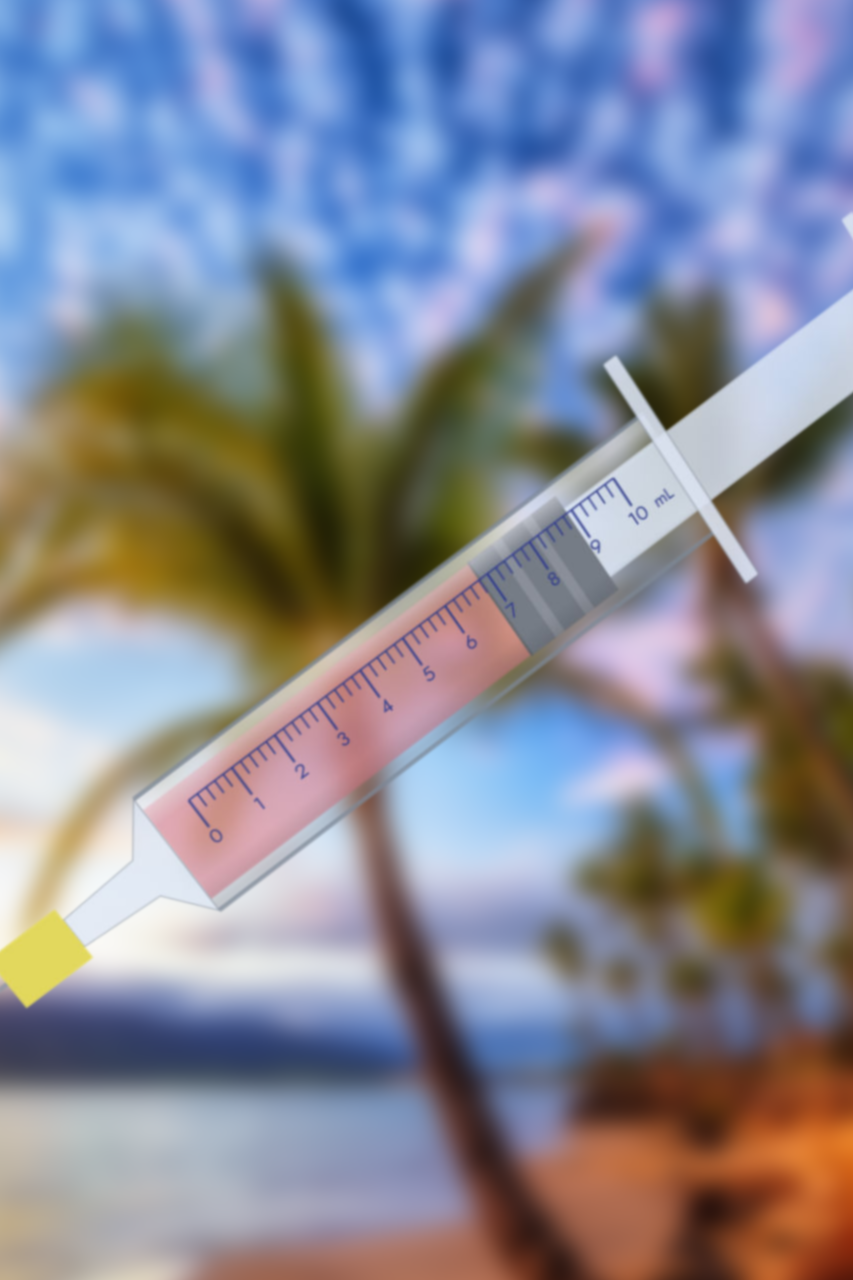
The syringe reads mL 6.8
